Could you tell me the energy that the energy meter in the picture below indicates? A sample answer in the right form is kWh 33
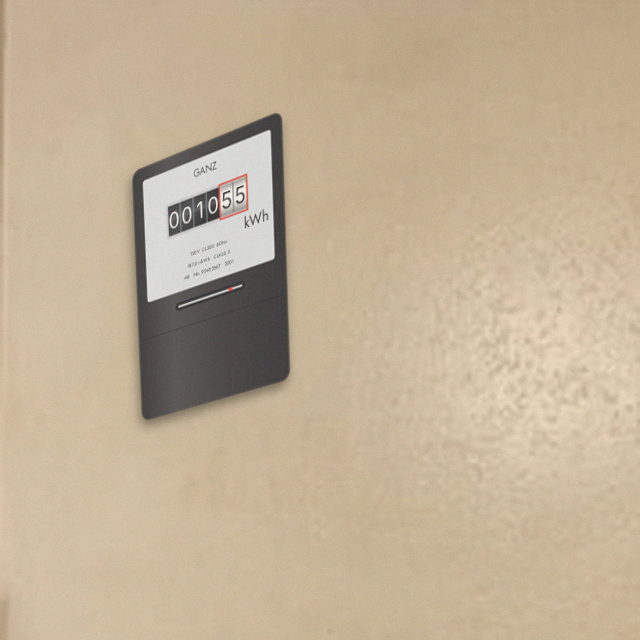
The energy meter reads kWh 10.55
